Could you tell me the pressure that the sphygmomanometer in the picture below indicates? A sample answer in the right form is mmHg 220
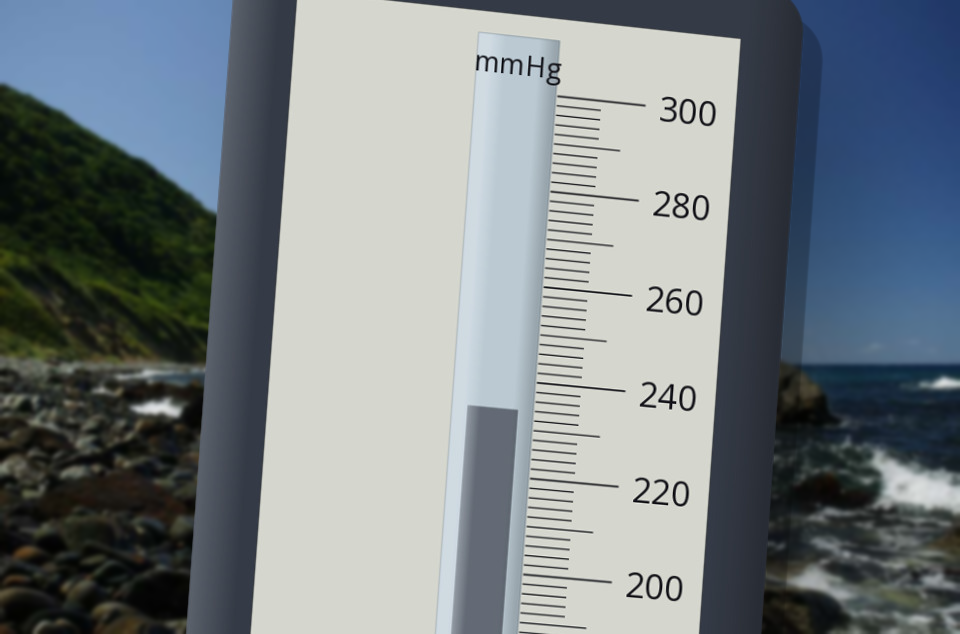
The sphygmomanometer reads mmHg 234
